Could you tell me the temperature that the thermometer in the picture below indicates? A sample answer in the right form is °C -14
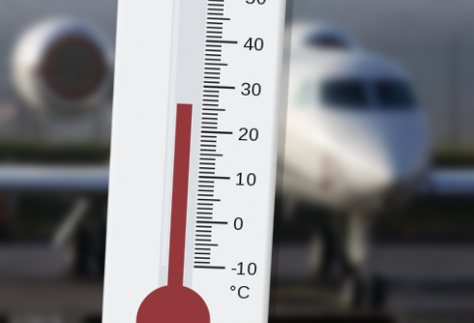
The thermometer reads °C 26
